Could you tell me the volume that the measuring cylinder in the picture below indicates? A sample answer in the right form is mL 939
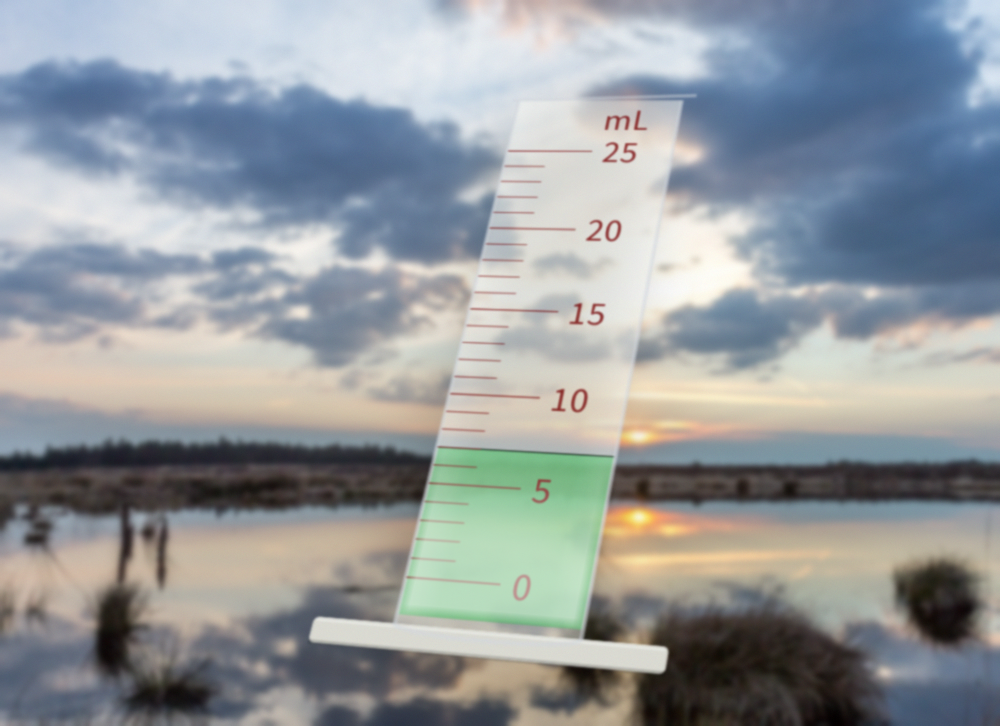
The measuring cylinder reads mL 7
